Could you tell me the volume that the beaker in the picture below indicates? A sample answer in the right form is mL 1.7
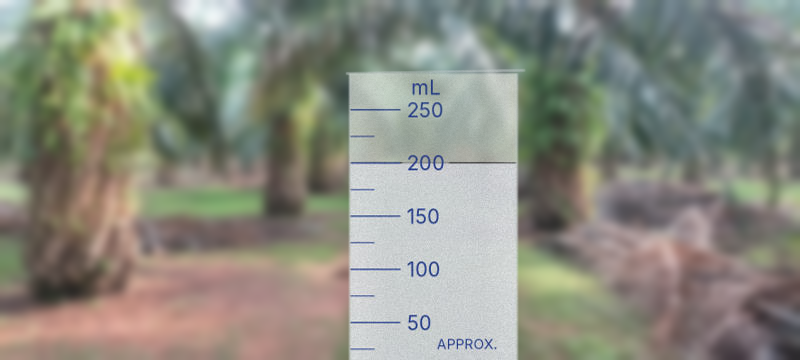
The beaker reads mL 200
